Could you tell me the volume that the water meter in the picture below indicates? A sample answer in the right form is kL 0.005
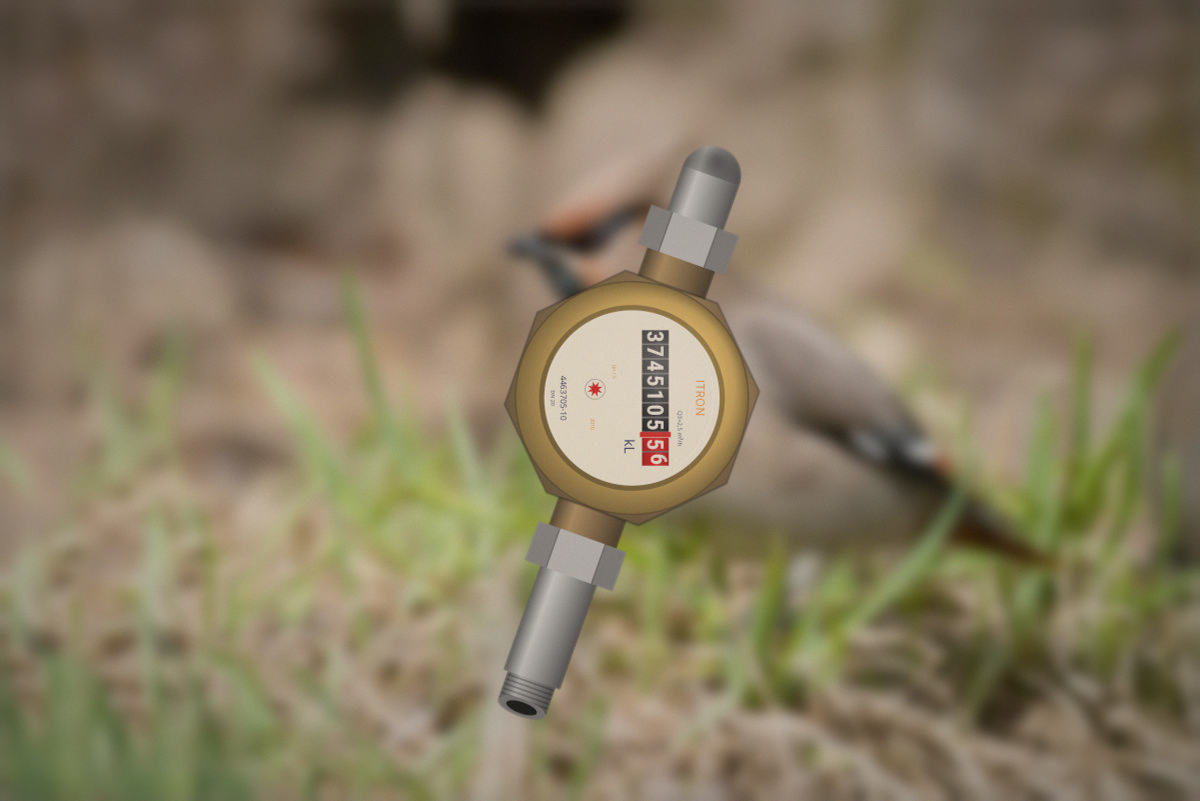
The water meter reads kL 3745105.56
